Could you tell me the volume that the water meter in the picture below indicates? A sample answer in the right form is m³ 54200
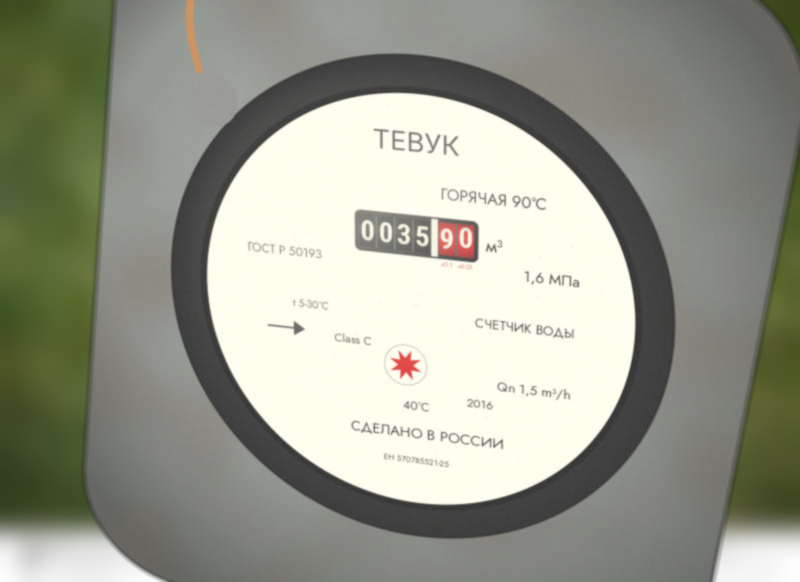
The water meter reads m³ 35.90
